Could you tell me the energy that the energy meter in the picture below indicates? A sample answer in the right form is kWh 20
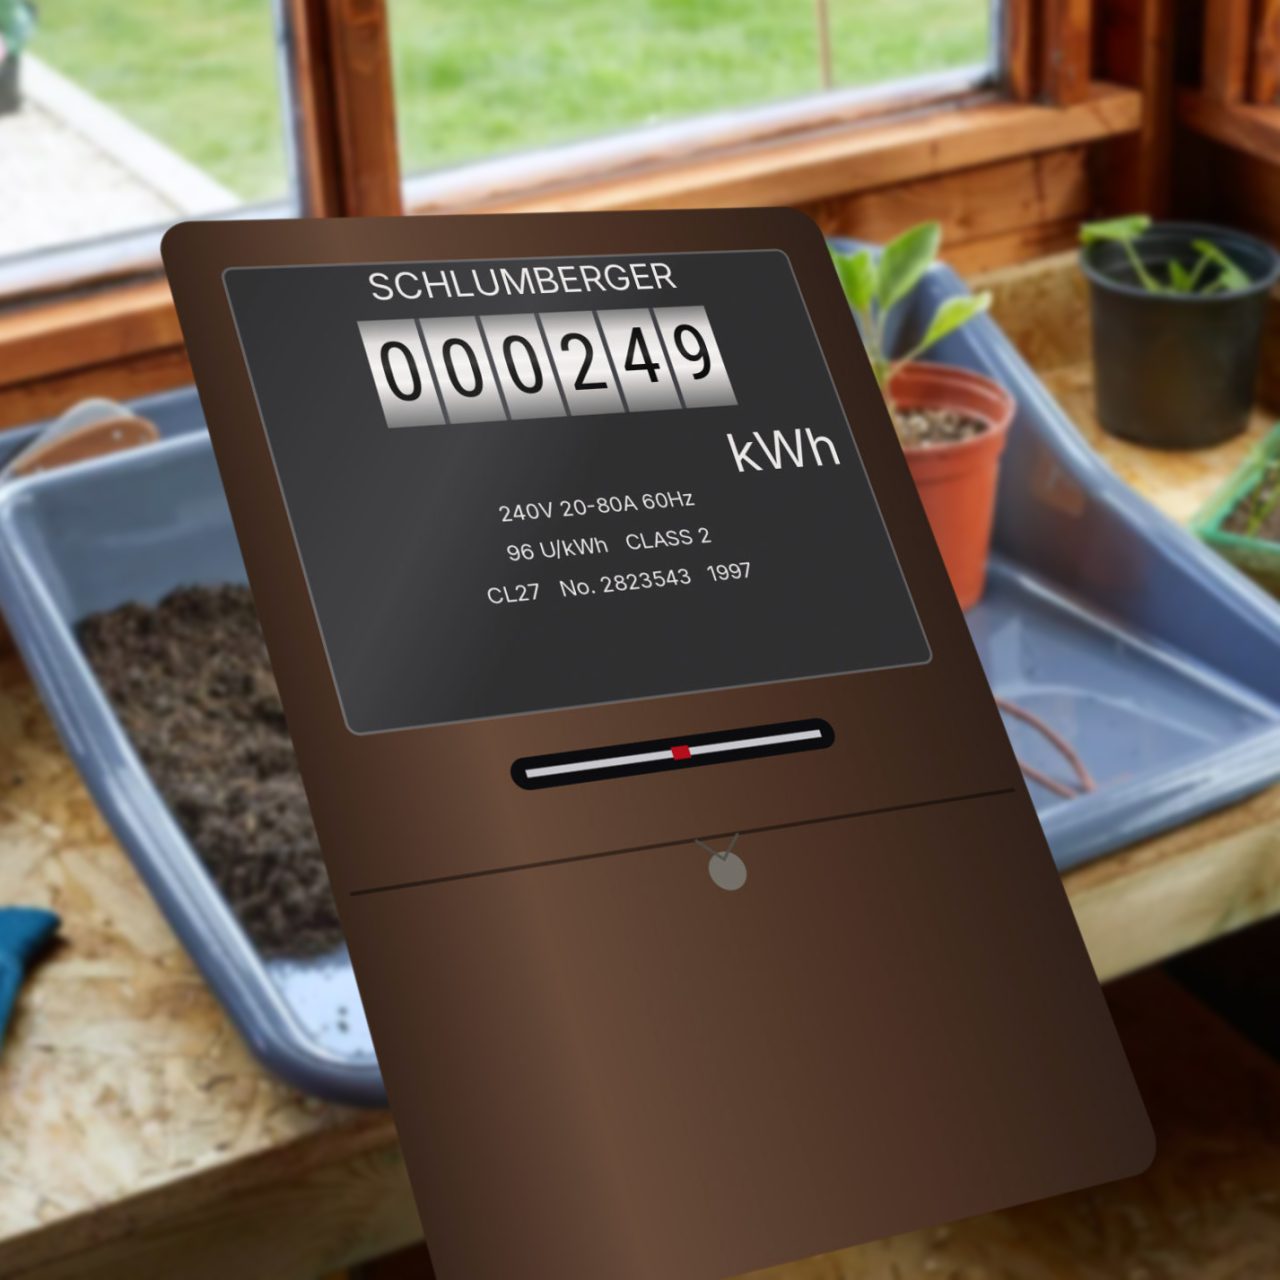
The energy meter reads kWh 249
